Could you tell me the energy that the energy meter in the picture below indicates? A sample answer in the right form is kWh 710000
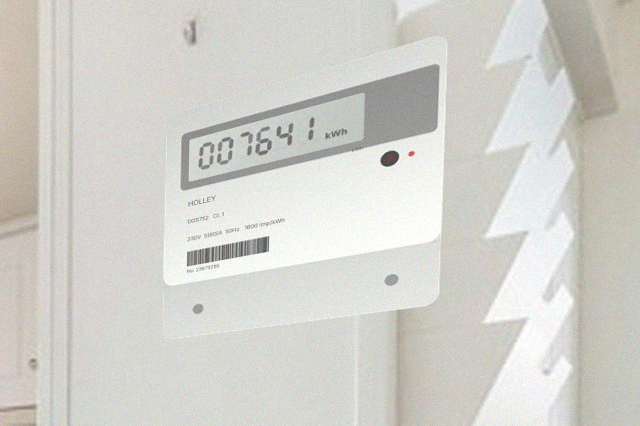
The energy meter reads kWh 7641
